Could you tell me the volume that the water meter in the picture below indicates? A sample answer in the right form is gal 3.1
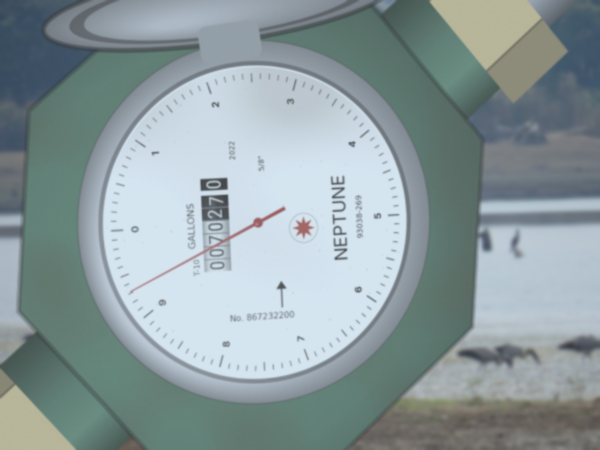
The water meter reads gal 70269.3
